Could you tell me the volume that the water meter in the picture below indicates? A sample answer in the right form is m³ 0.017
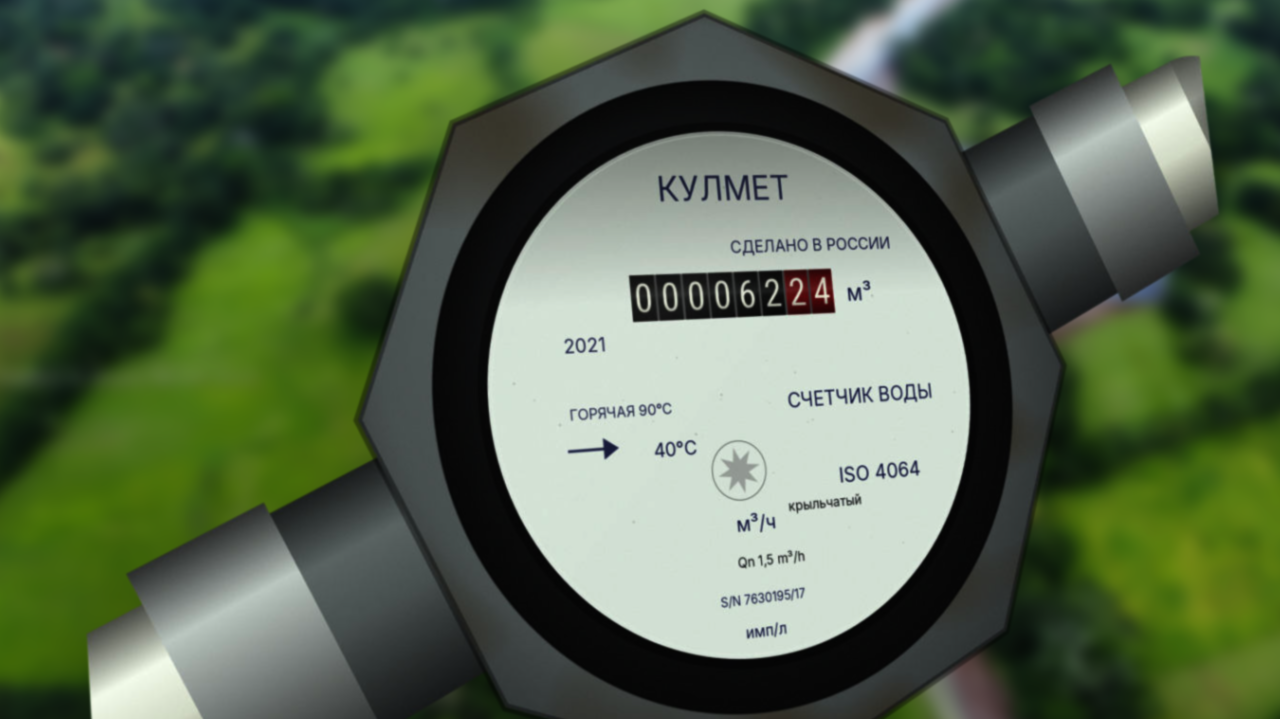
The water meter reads m³ 62.24
